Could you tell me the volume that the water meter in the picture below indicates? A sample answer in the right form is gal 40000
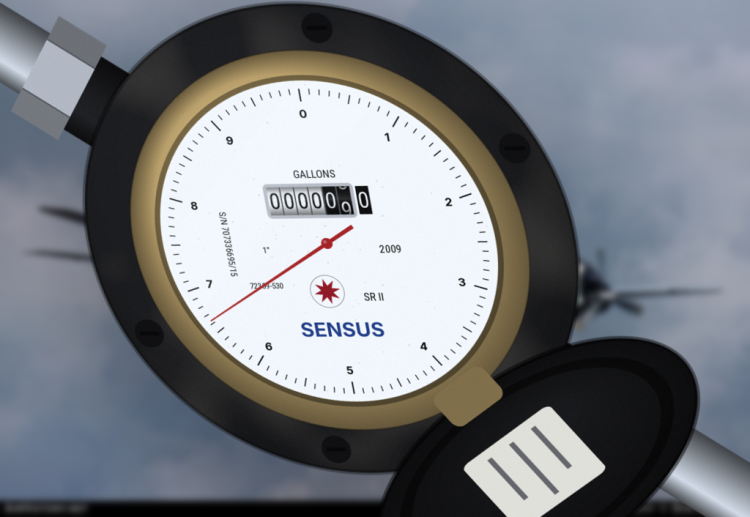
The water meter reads gal 86.6
